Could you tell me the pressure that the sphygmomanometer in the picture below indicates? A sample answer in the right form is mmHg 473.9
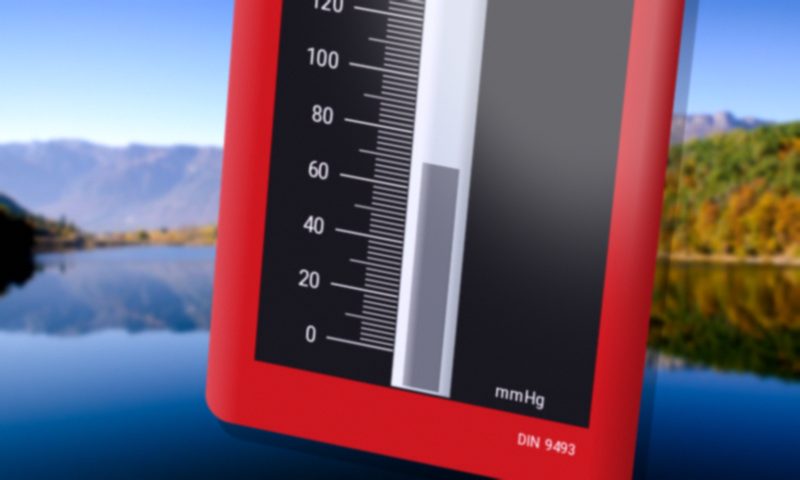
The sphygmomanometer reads mmHg 70
